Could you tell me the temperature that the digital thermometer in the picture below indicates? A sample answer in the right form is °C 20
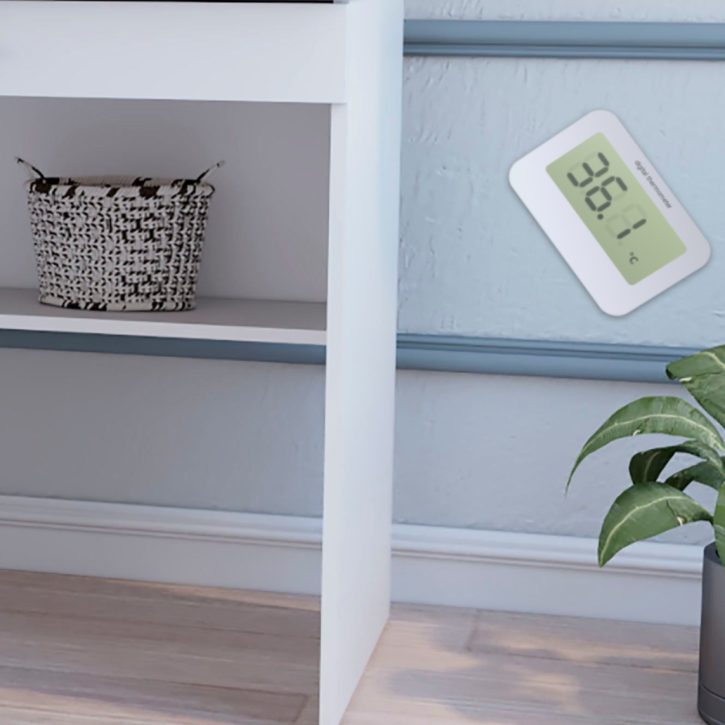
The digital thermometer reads °C 36.1
